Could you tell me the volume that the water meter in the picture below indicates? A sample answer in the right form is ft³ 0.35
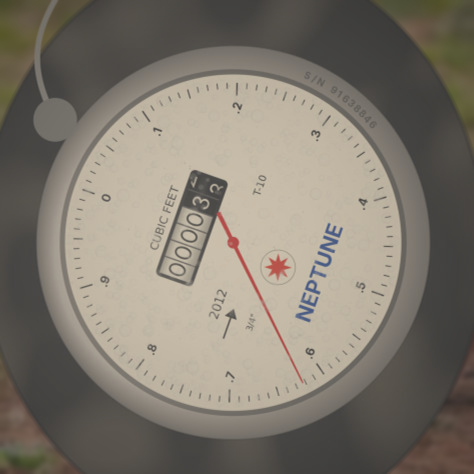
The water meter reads ft³ 32.62
